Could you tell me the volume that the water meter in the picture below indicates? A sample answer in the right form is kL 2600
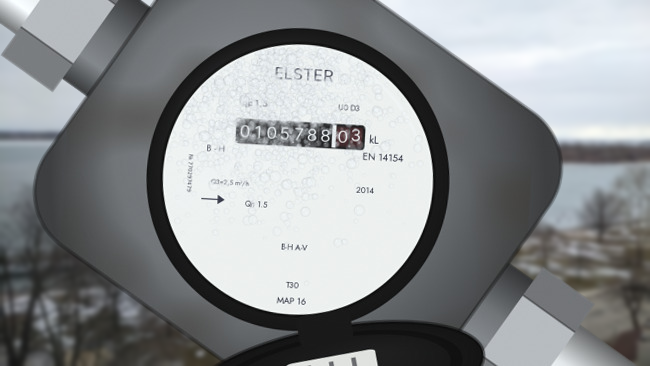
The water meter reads kL 105788.03
